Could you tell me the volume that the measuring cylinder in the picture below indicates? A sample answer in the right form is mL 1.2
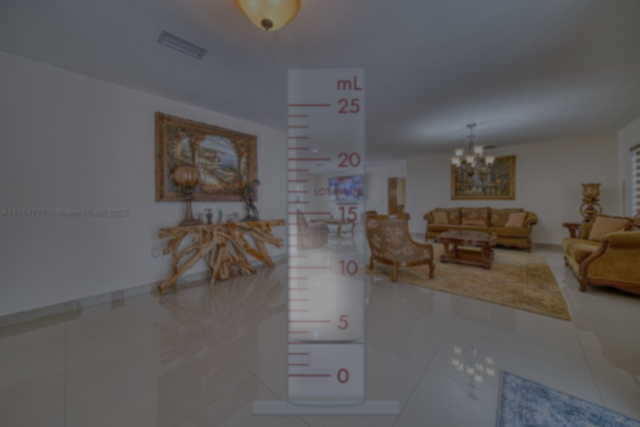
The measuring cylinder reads mL 3
